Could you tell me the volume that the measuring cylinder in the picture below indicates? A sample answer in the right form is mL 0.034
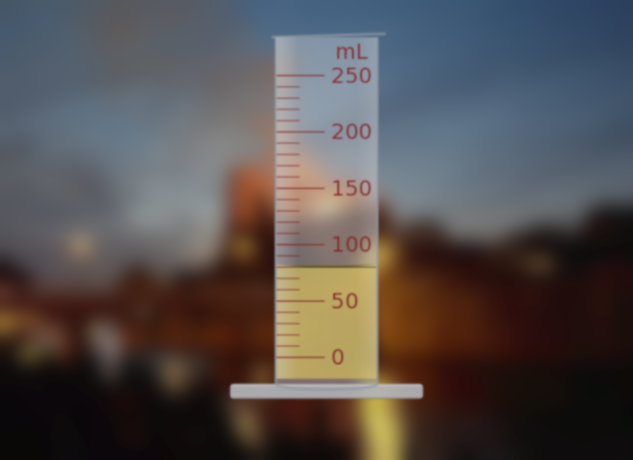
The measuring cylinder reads mL 80
